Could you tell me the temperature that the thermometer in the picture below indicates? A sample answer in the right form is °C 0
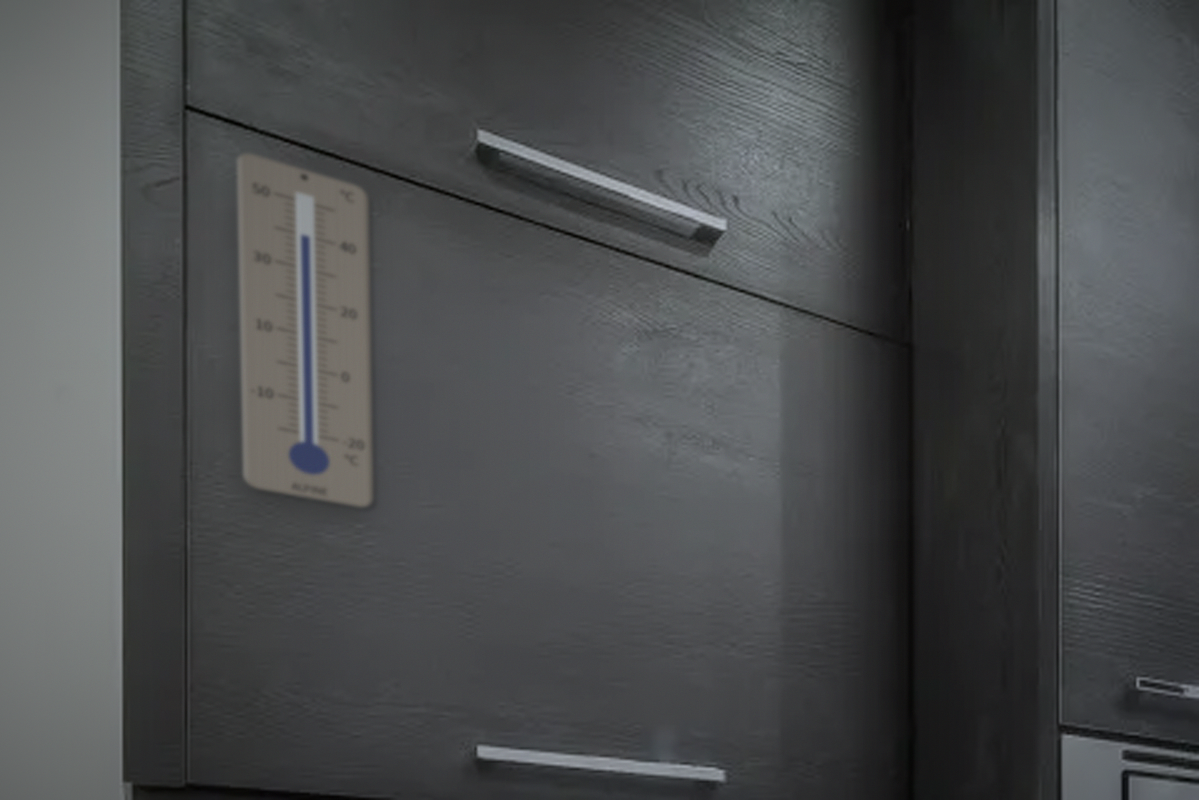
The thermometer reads °C 40
